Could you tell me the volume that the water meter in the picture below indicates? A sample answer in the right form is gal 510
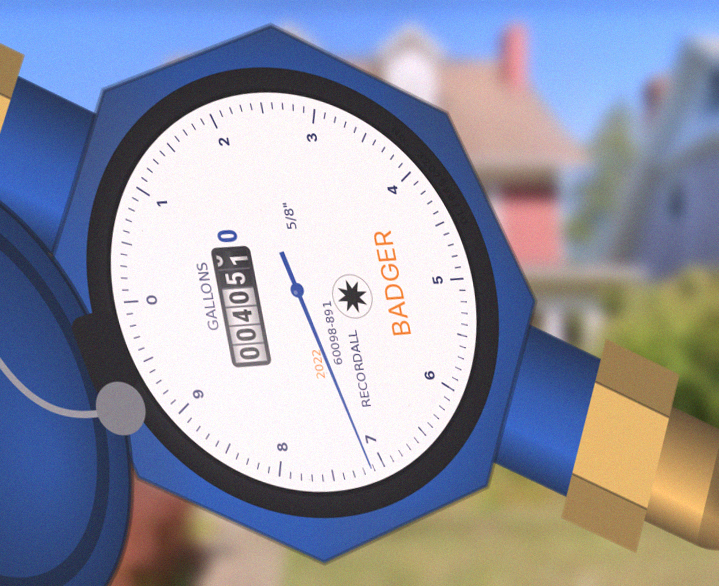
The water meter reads gal 40507.1
